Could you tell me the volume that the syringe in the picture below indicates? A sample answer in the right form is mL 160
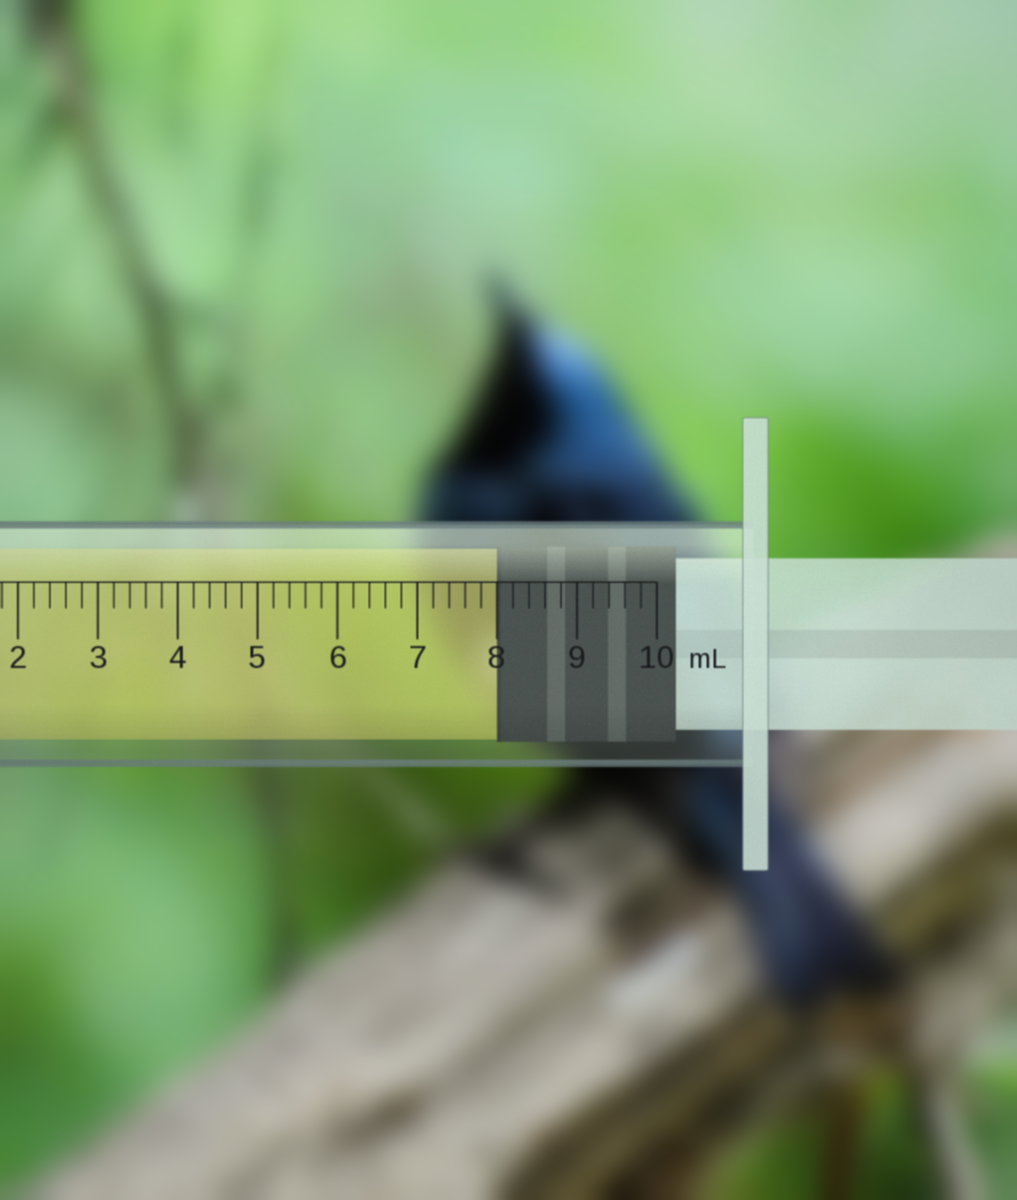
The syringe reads mL 8
